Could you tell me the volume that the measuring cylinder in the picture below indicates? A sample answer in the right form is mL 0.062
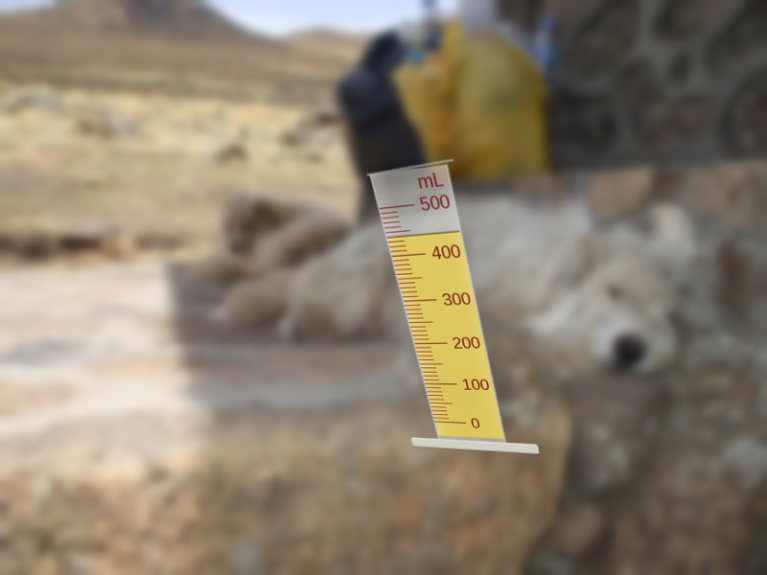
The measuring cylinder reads mL 440
